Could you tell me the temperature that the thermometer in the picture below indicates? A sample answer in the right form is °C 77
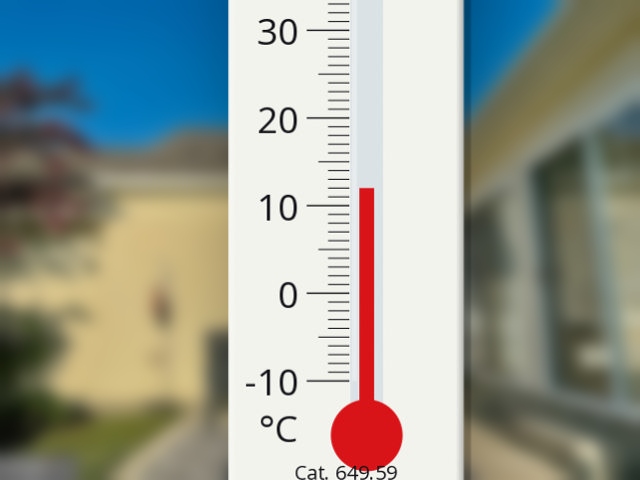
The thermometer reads °C 12
